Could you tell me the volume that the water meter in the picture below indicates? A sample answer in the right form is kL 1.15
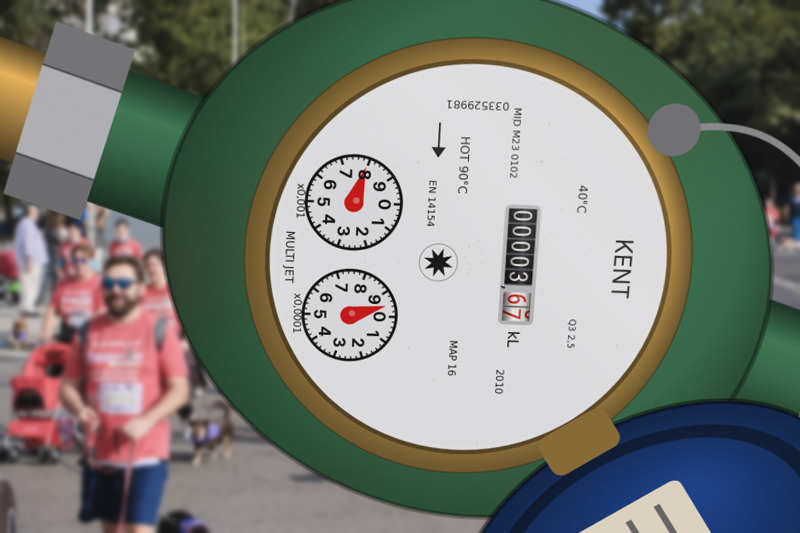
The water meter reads kL 3.6679
